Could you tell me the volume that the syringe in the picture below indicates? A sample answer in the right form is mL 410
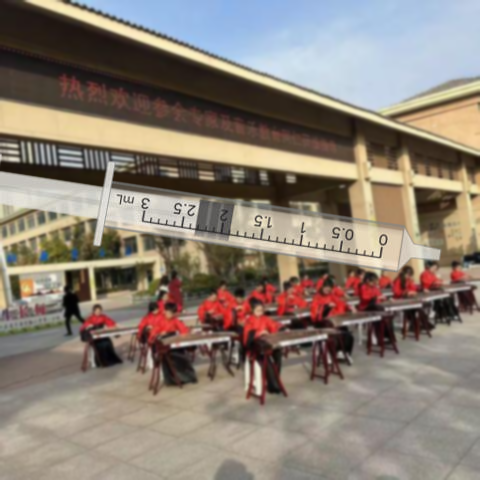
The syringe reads mL 1.9
